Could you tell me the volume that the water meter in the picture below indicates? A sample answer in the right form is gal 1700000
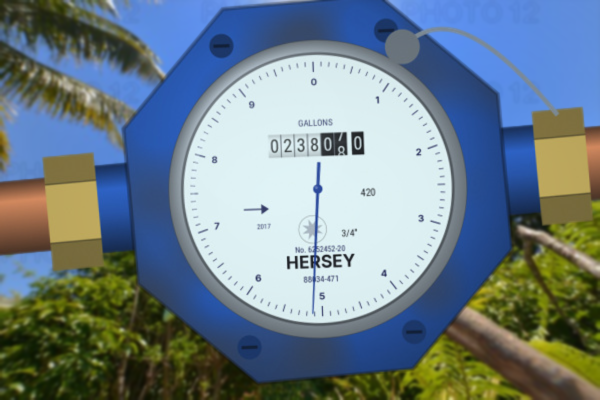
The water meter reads gal 238075.1
